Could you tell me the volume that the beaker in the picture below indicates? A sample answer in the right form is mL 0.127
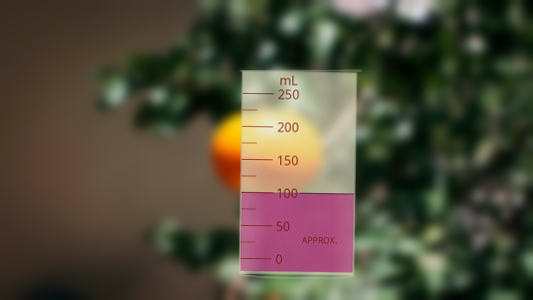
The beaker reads mL 100
